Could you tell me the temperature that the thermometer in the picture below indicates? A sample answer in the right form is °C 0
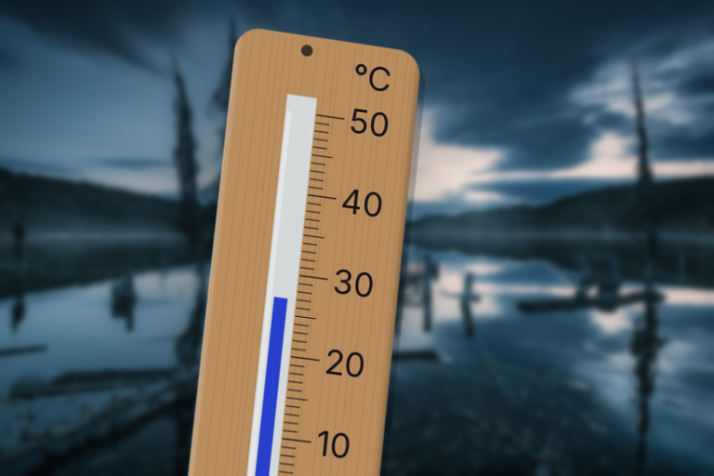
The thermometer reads °C 27
